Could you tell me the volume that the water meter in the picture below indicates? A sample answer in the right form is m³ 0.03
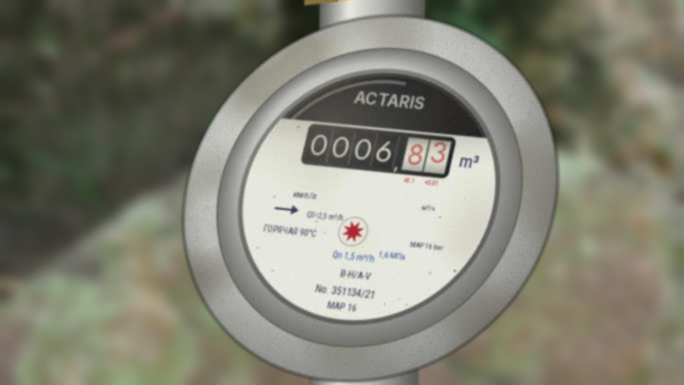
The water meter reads m³ 6.83
